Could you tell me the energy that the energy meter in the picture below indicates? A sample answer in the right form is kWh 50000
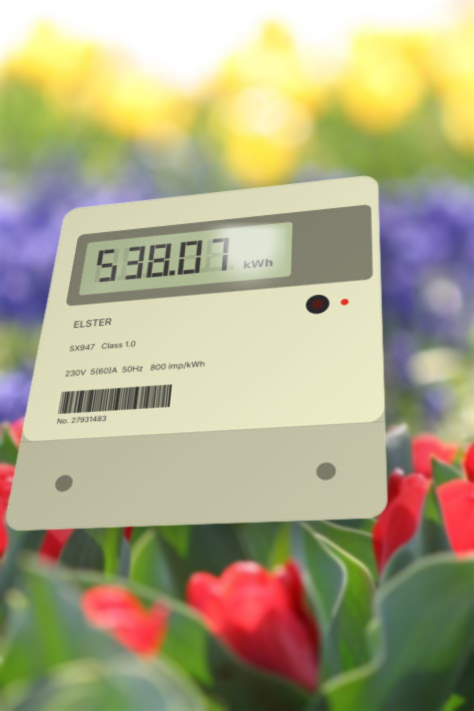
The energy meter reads kWh 538.07
